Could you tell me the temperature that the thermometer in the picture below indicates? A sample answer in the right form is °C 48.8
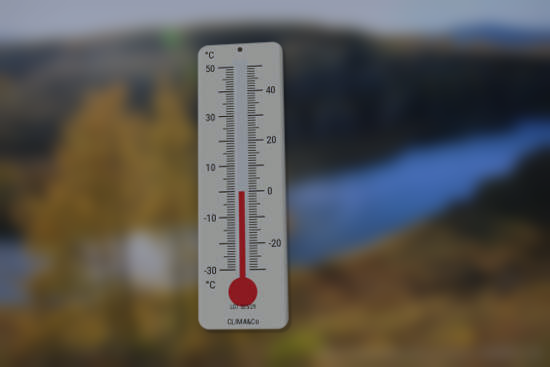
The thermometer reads °C 0
